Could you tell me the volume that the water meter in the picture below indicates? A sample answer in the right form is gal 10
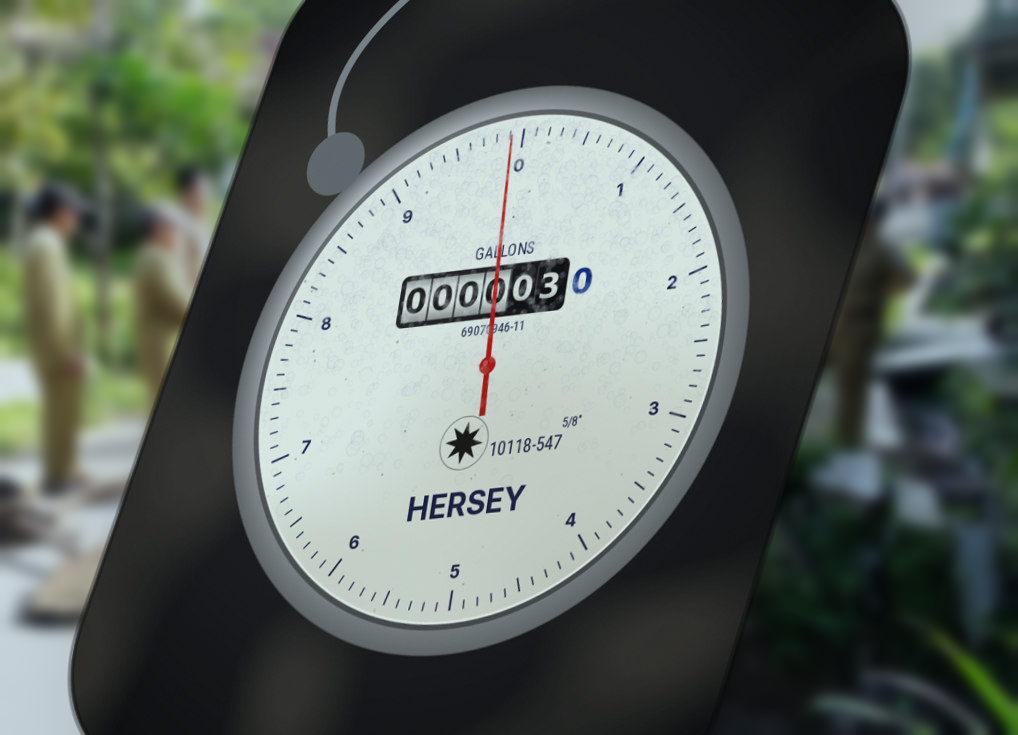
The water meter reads gal 29.9
